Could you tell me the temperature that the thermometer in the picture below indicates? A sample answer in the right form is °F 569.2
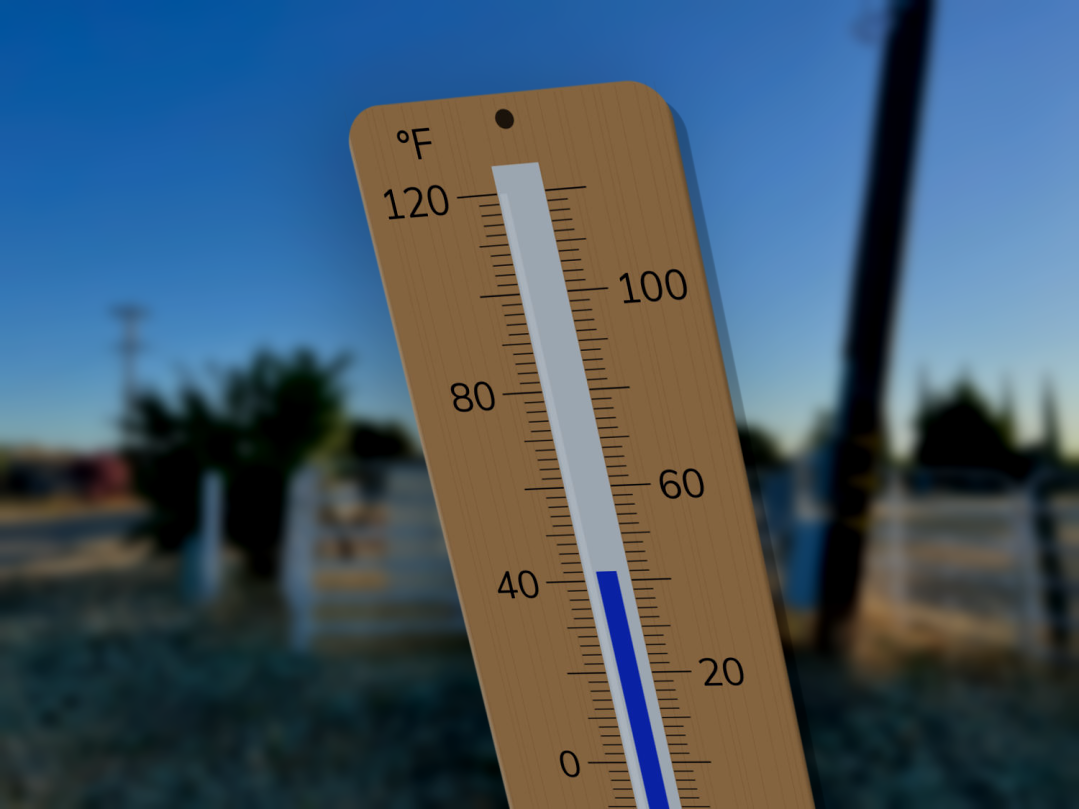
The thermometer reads °F 42
